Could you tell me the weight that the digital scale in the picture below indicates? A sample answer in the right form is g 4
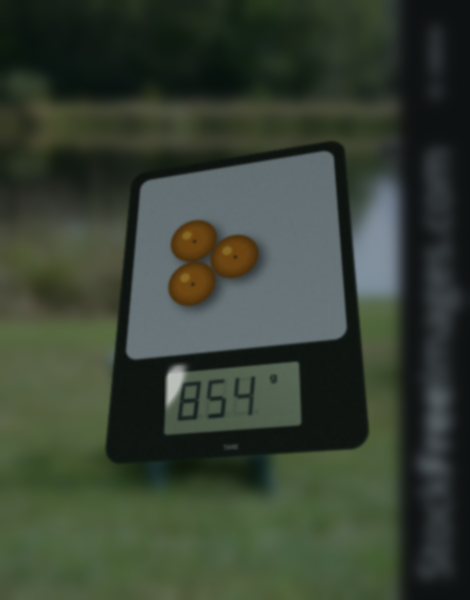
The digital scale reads g 854
